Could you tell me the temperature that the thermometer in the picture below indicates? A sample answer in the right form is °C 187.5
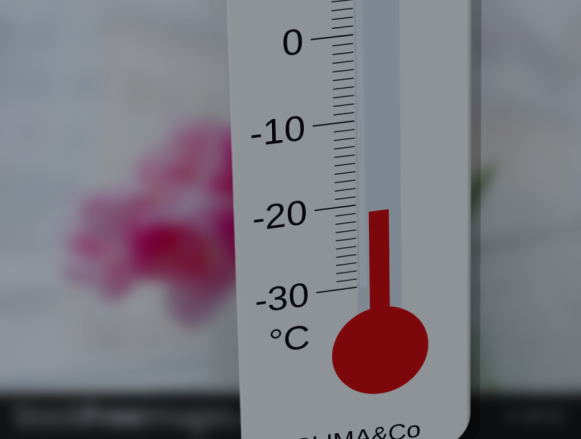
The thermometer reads °C -21
